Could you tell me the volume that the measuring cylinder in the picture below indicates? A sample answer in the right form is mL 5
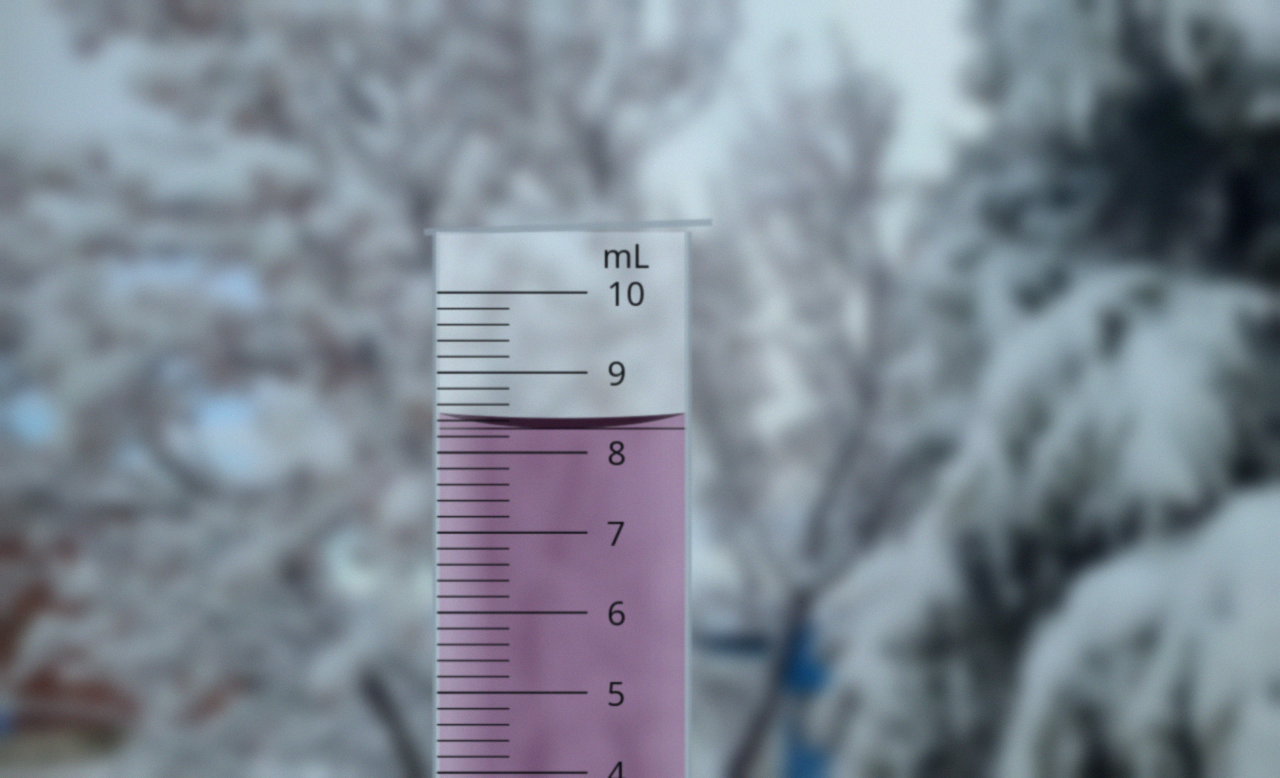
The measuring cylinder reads mL 8.3
